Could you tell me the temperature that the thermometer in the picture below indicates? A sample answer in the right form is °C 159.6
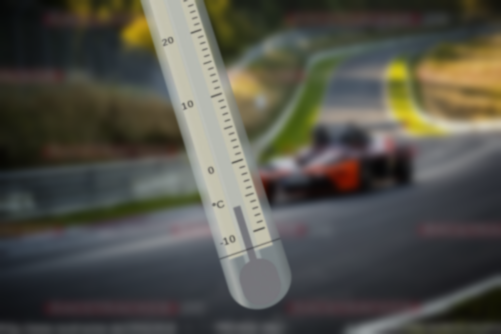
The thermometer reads °C -6
